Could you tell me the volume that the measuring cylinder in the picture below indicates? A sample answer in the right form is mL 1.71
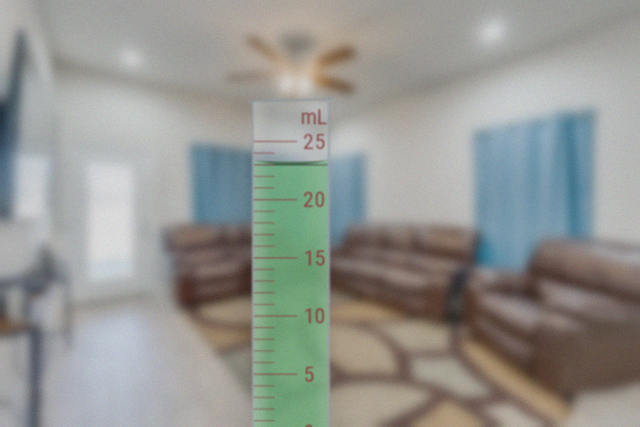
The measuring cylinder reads mL 23
